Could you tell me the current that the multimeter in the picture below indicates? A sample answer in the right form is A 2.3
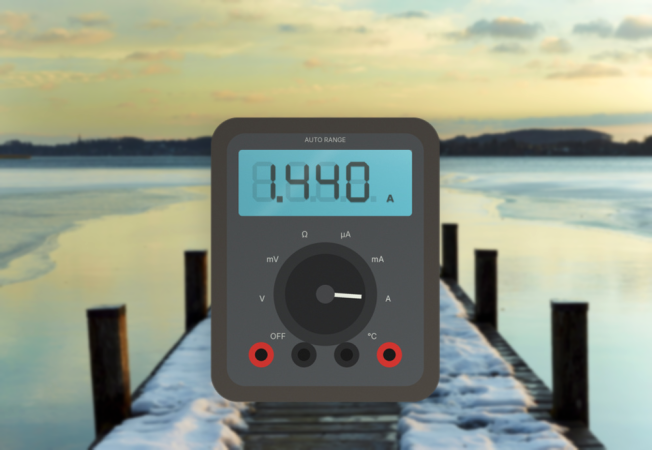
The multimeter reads A 1.440
